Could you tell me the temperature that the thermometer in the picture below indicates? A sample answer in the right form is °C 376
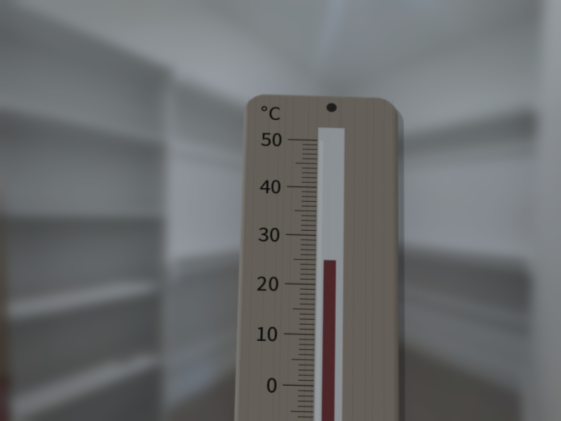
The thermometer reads °C 25
